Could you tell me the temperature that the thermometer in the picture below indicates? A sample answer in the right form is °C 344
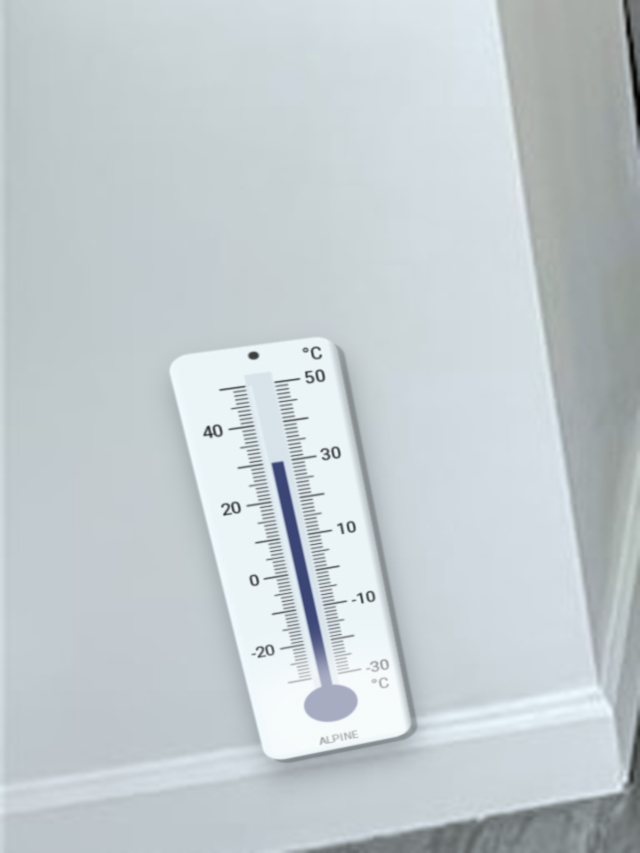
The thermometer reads °C 30
